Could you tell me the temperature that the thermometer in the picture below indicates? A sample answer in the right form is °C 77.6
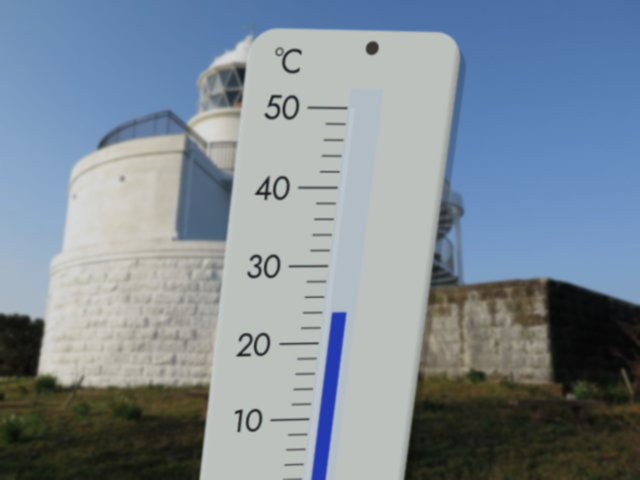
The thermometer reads °C 24
